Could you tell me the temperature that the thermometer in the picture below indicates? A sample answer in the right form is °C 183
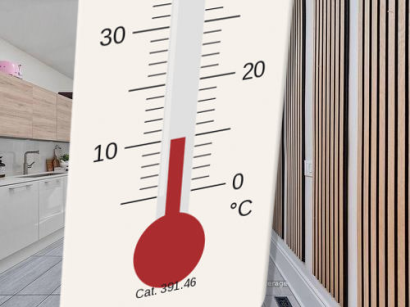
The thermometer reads °C 10
